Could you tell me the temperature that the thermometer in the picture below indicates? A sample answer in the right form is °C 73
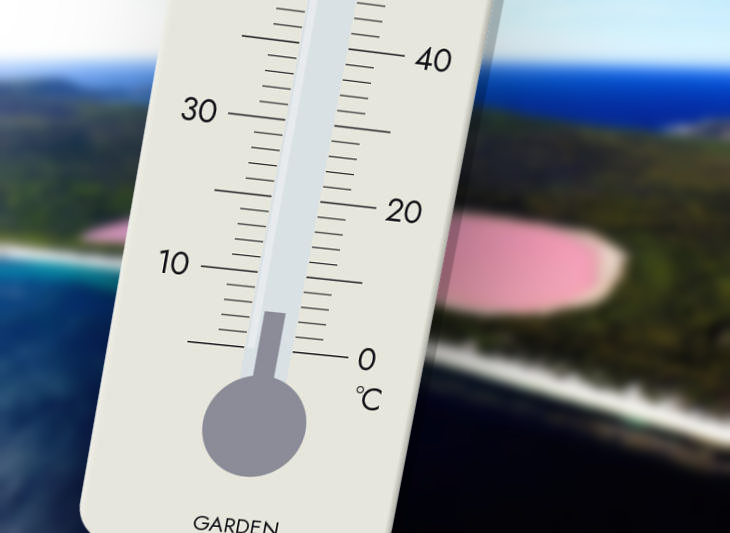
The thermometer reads °C 5
